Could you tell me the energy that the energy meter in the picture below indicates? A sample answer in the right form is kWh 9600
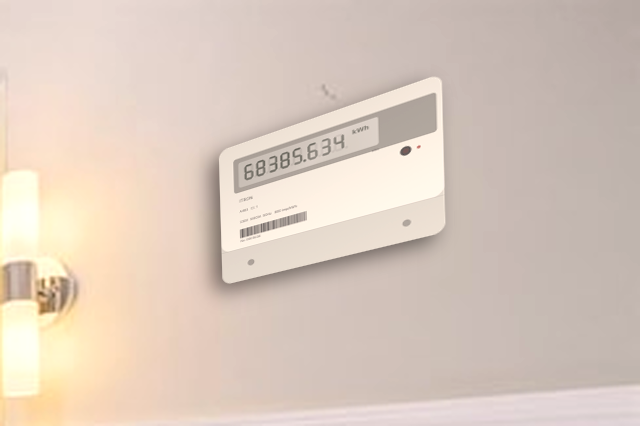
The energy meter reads kWh 68385.634
